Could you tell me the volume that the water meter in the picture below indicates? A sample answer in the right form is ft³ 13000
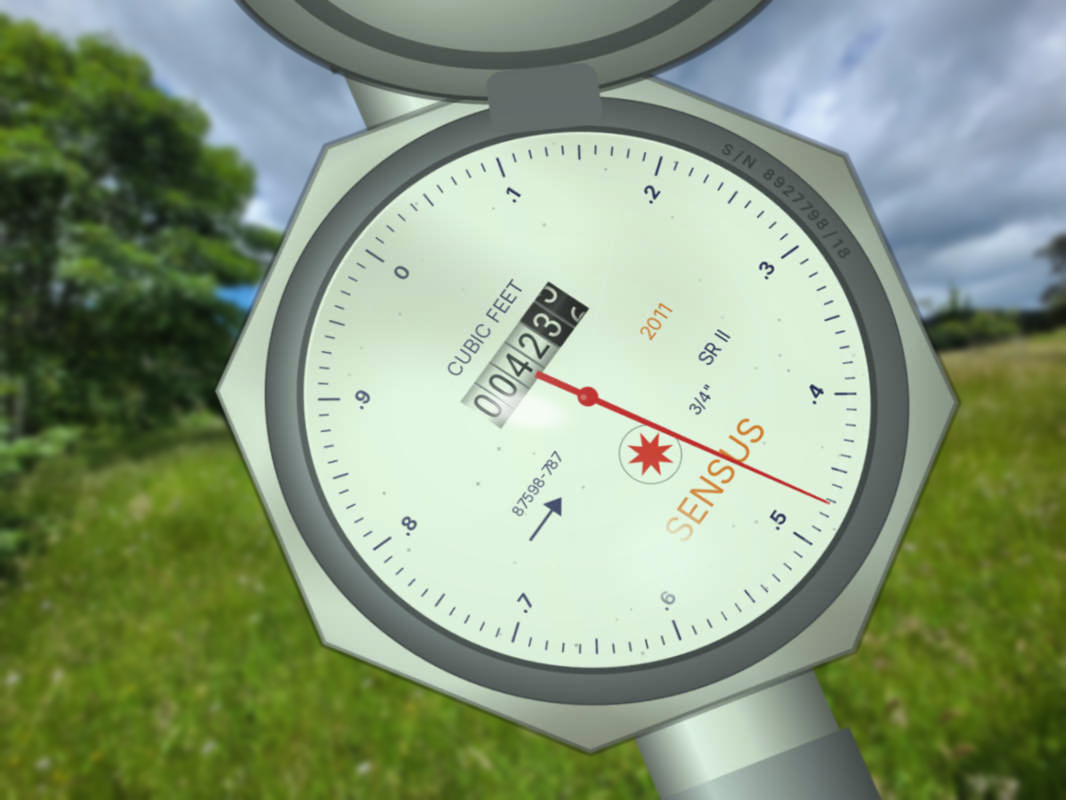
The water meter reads ft³ 4235.47
